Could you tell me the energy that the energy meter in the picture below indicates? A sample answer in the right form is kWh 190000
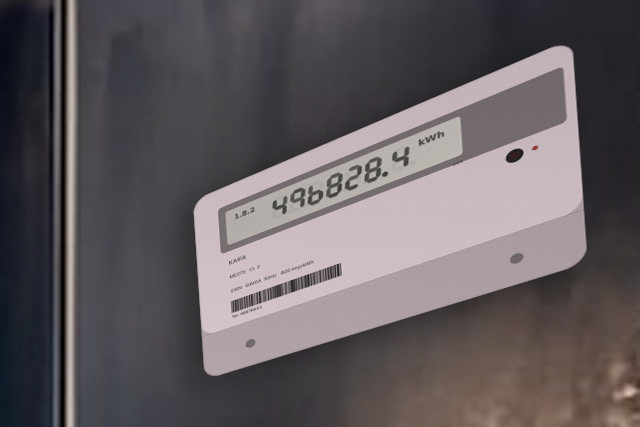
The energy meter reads kWh 496828.4
